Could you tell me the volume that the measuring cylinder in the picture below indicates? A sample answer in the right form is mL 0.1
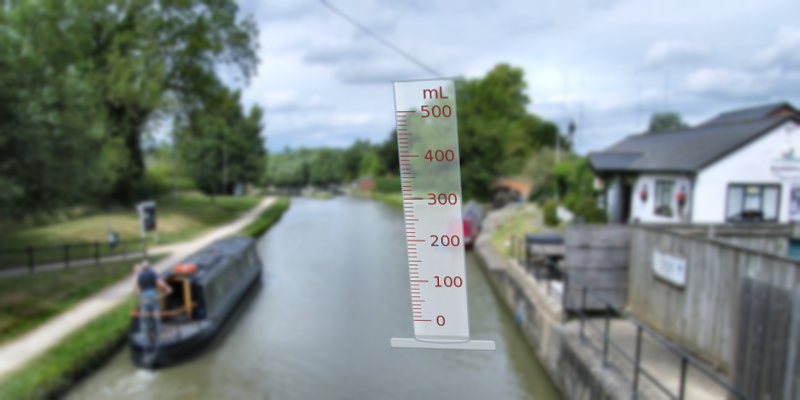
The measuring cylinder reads mL 300
